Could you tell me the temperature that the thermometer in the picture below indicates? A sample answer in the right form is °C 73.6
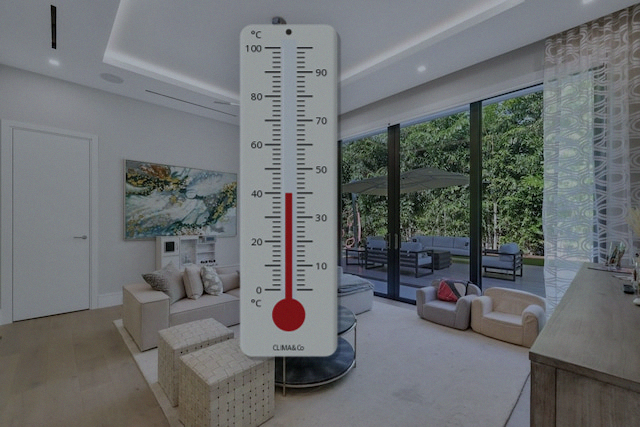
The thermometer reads °C 40
